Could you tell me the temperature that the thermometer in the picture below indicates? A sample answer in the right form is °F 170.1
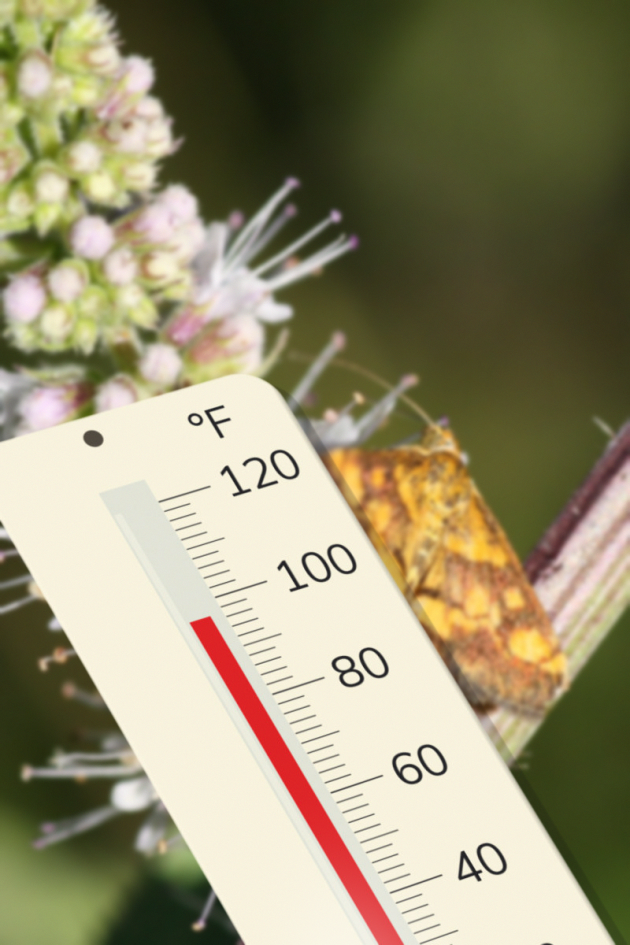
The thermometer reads °F 97
